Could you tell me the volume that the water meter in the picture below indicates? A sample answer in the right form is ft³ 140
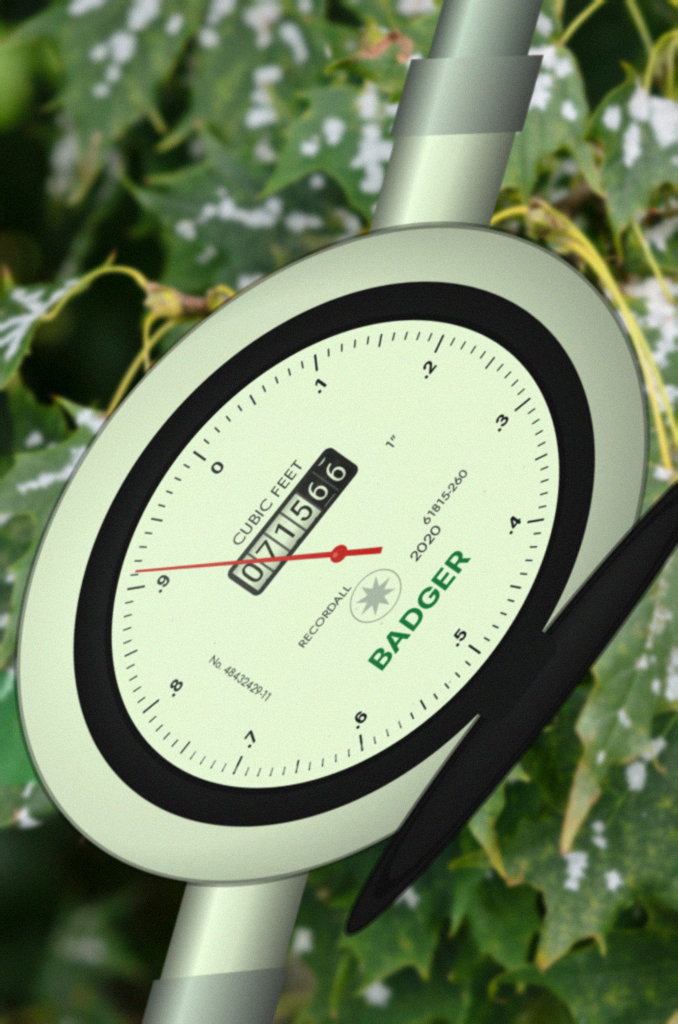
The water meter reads ft³ 71565.91
